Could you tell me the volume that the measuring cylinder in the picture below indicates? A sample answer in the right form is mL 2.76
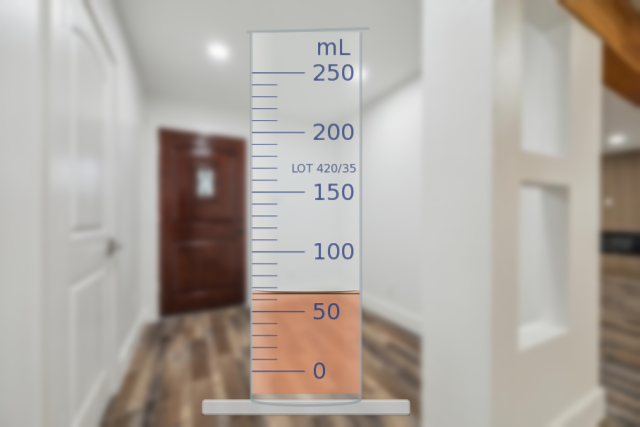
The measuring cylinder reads mL 65
